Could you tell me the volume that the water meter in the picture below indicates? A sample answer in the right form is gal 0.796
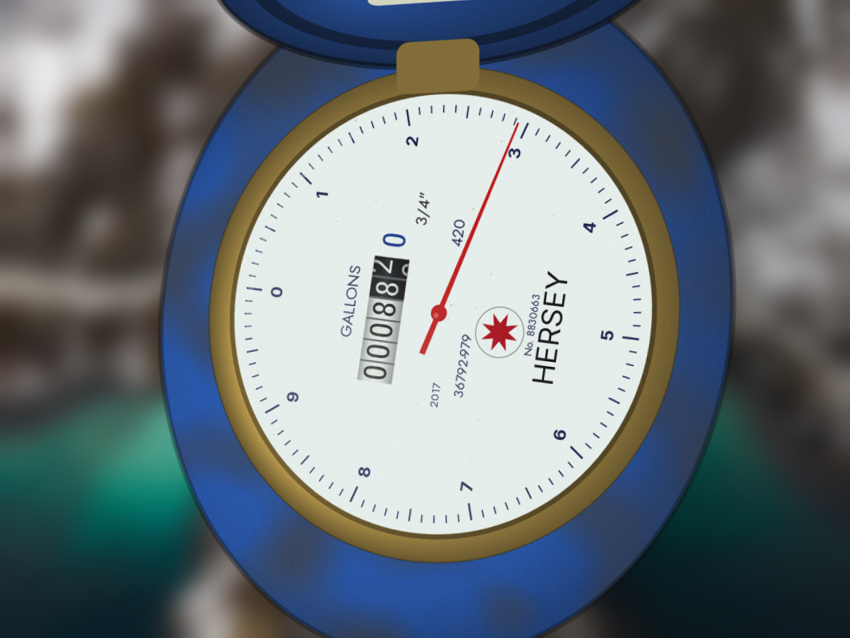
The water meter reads gal 8822.9
